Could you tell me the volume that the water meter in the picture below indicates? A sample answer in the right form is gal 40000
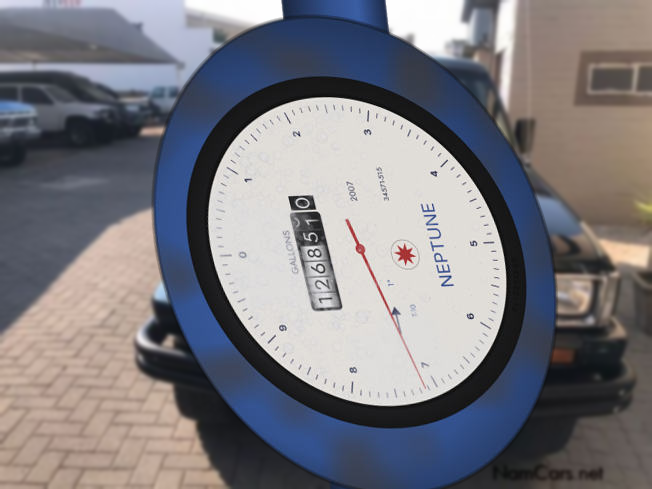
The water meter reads gal 1268507.1
